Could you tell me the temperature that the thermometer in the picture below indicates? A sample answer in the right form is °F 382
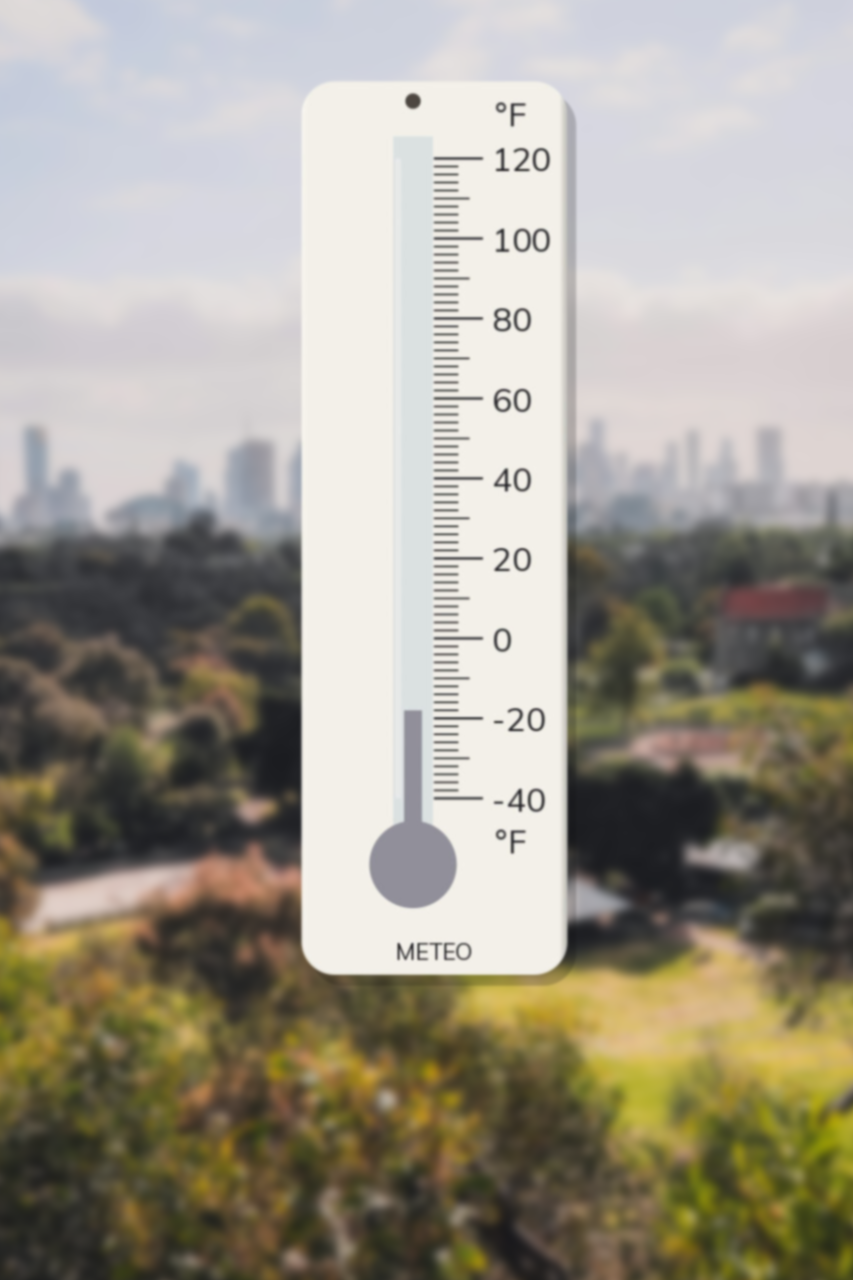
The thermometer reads °F -18
